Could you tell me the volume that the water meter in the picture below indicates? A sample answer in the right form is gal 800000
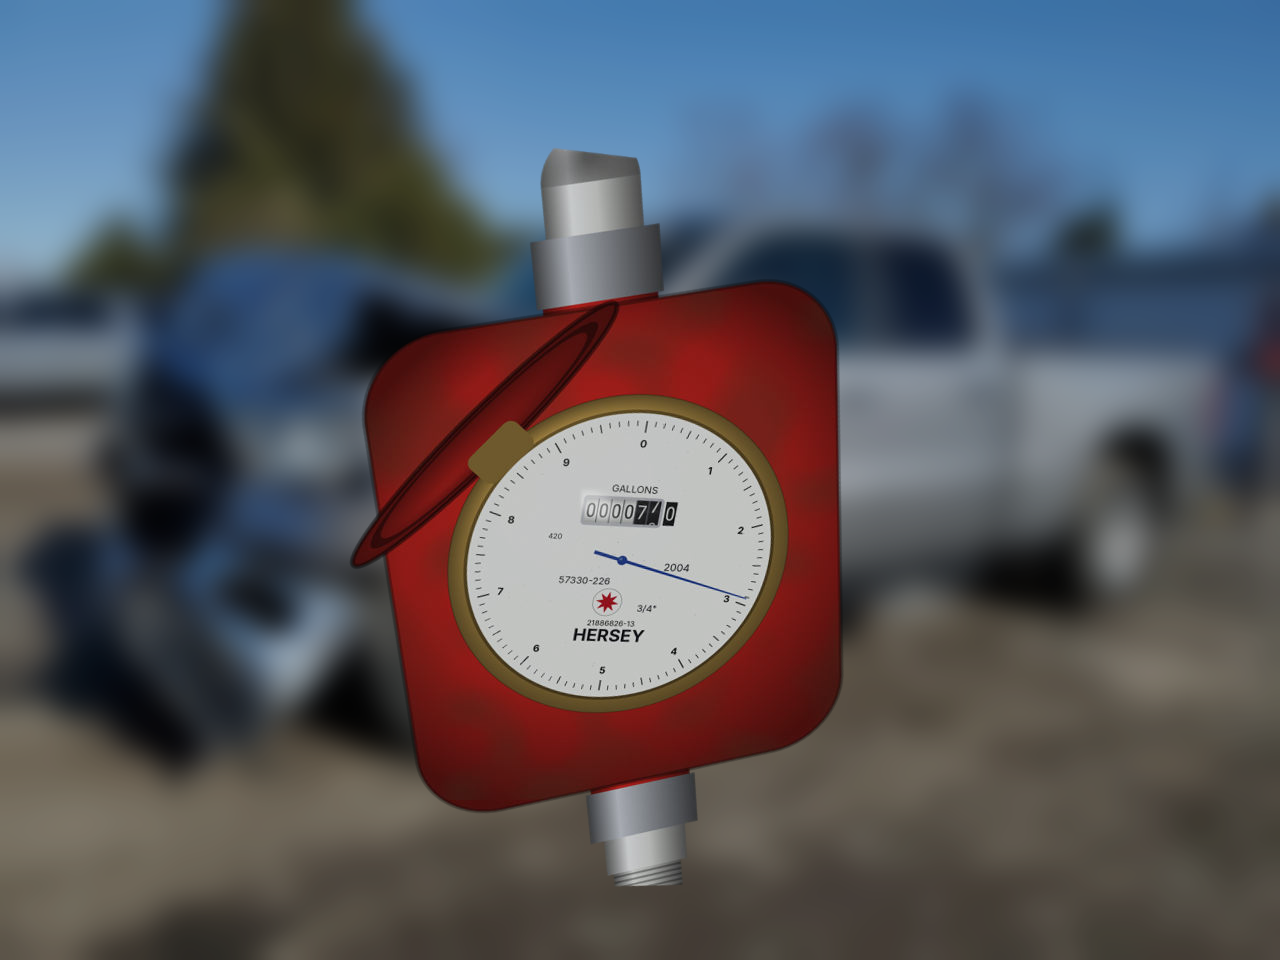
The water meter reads gal 772.9
